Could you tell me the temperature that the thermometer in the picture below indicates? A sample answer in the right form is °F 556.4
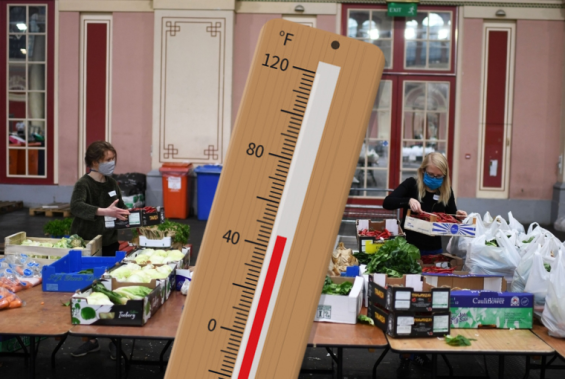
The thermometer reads °F 46
